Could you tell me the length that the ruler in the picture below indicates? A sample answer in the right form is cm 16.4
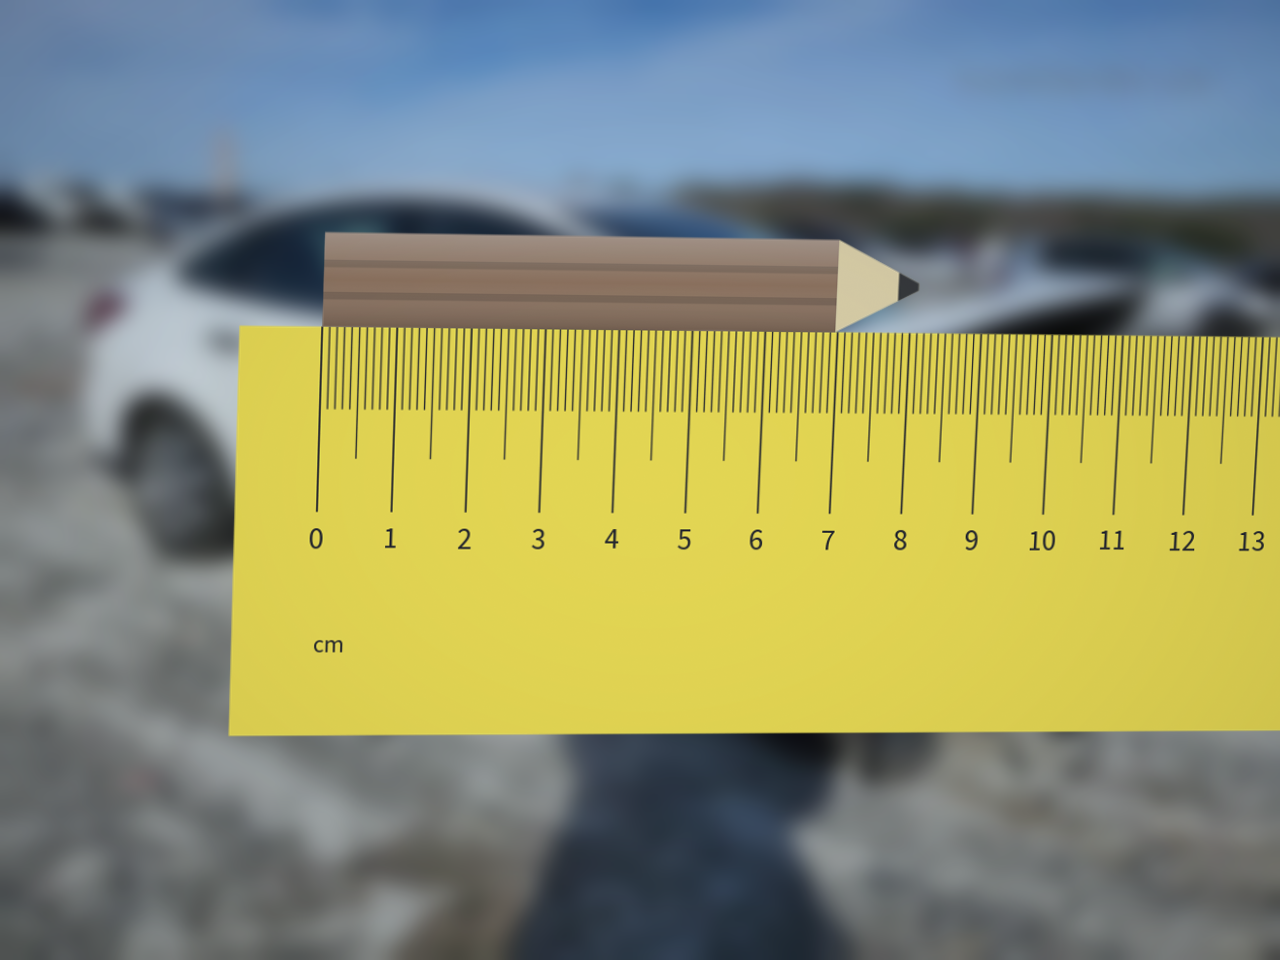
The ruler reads cm 8.1
